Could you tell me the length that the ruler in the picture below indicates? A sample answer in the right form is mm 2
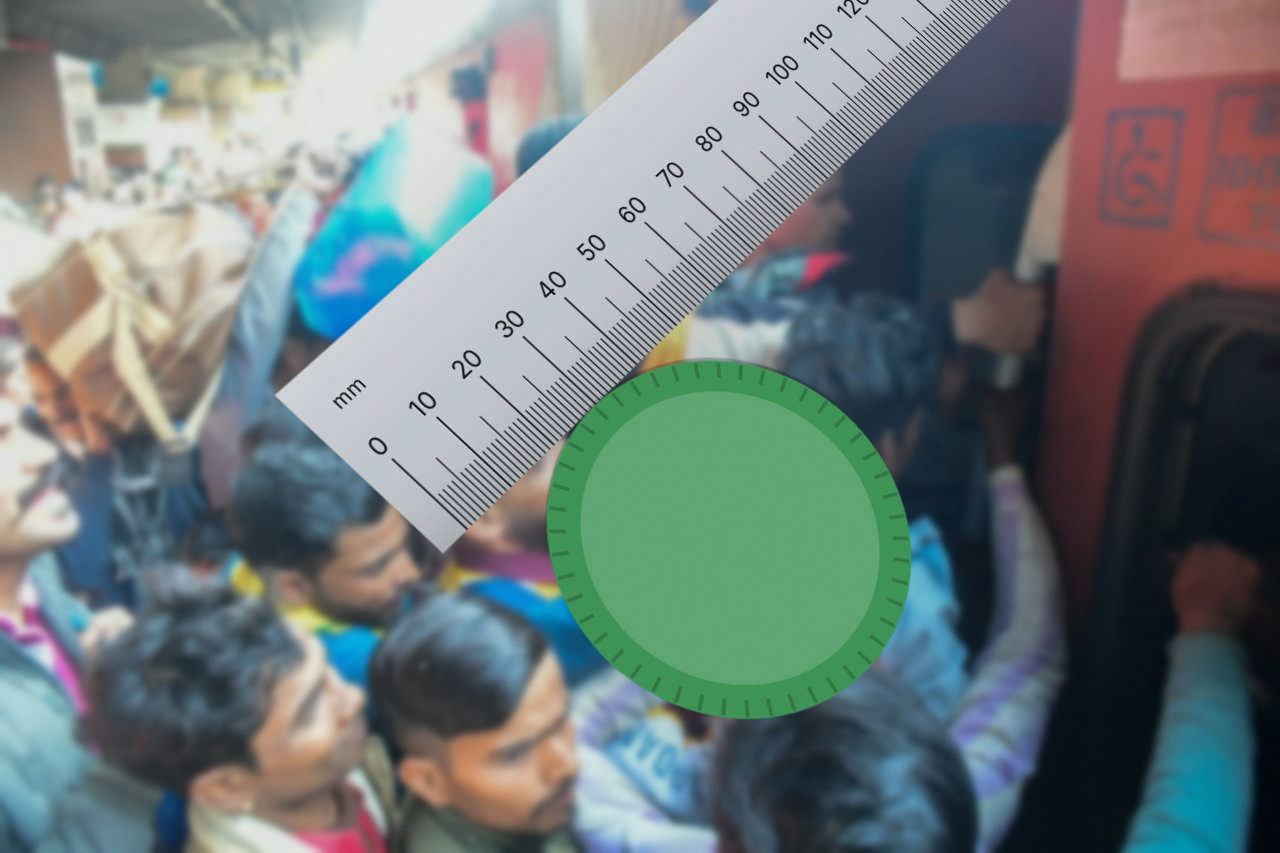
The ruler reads mm 59
